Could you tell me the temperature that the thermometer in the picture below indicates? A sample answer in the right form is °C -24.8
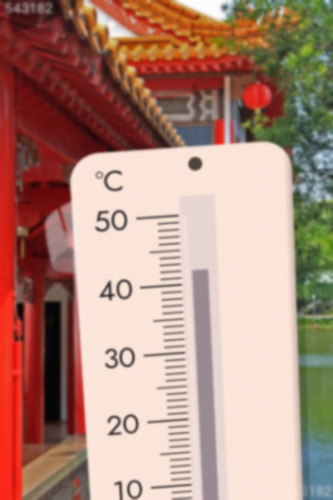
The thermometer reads °C 42
